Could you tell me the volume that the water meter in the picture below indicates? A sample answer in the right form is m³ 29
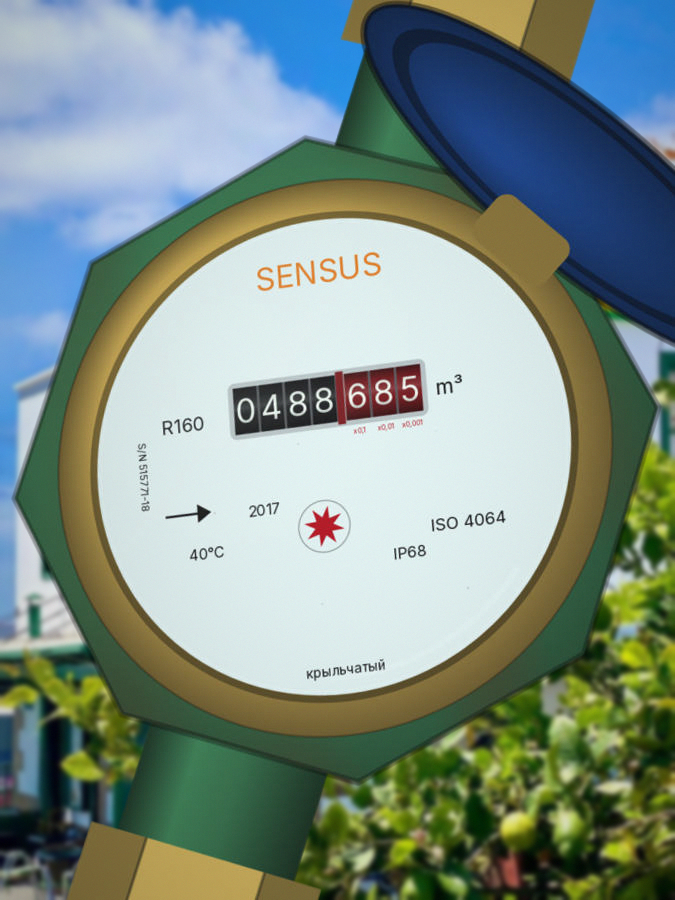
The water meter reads m³ 488.685
